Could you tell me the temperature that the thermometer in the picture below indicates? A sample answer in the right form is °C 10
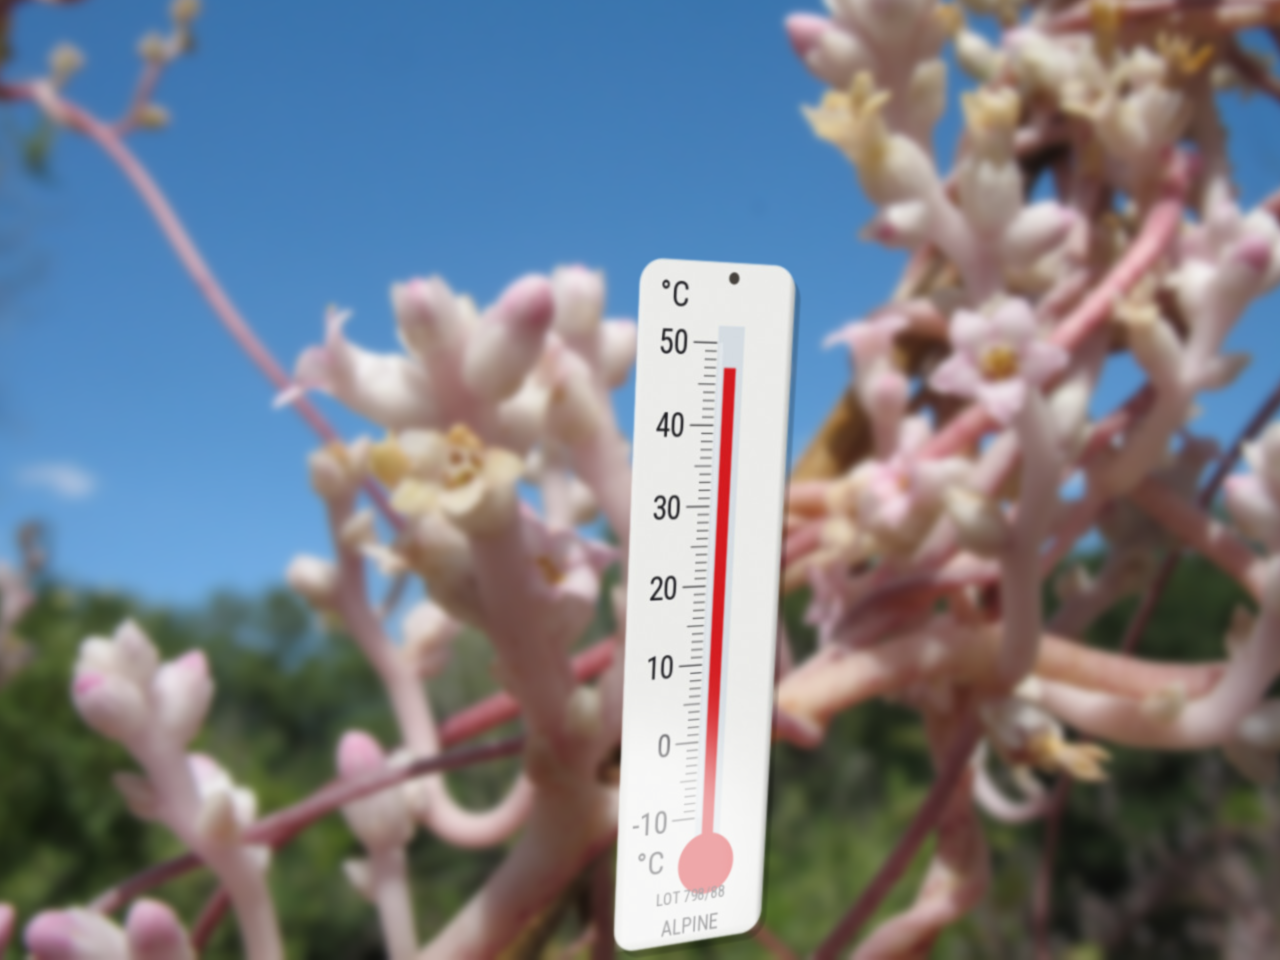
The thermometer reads °C 47
